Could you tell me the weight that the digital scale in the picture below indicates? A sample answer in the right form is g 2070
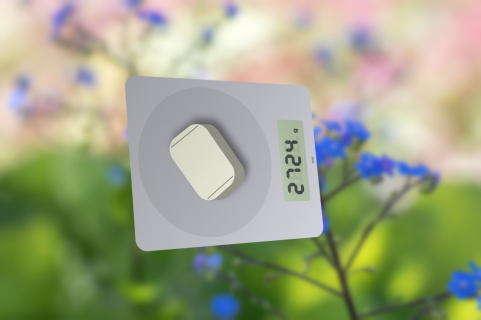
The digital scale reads g 2724
